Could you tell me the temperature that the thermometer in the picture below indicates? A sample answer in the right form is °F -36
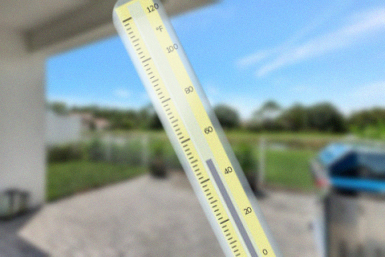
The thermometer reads °F 48
